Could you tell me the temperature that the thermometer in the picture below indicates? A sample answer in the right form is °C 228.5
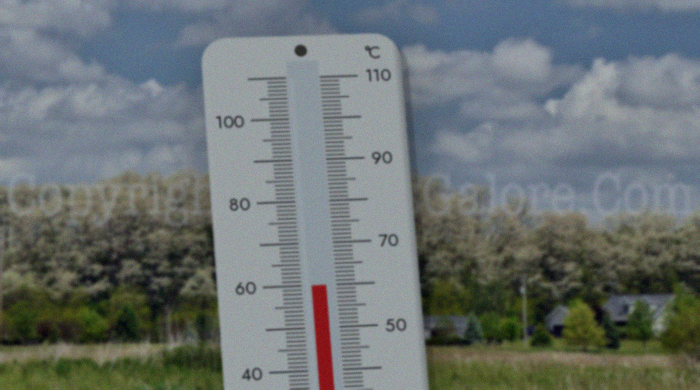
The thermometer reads °C 60
